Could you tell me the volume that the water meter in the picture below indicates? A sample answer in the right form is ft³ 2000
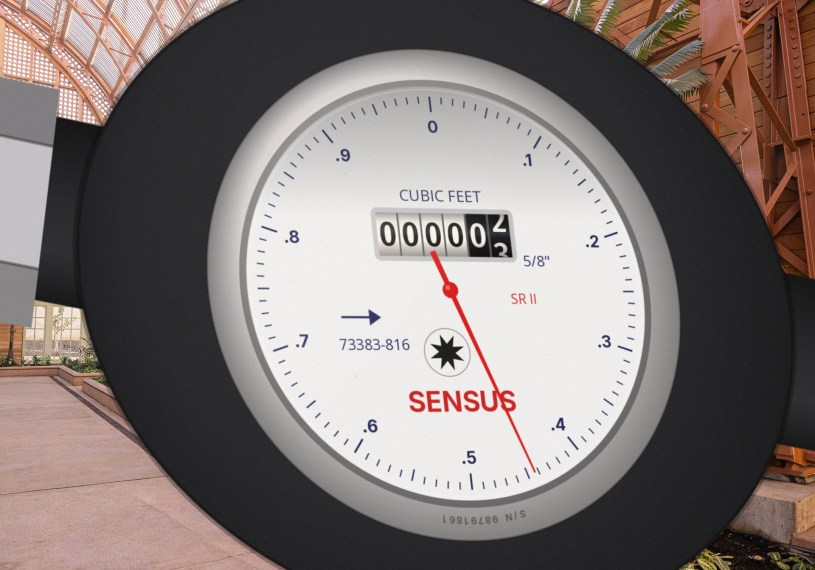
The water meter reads ft³ 2.44
